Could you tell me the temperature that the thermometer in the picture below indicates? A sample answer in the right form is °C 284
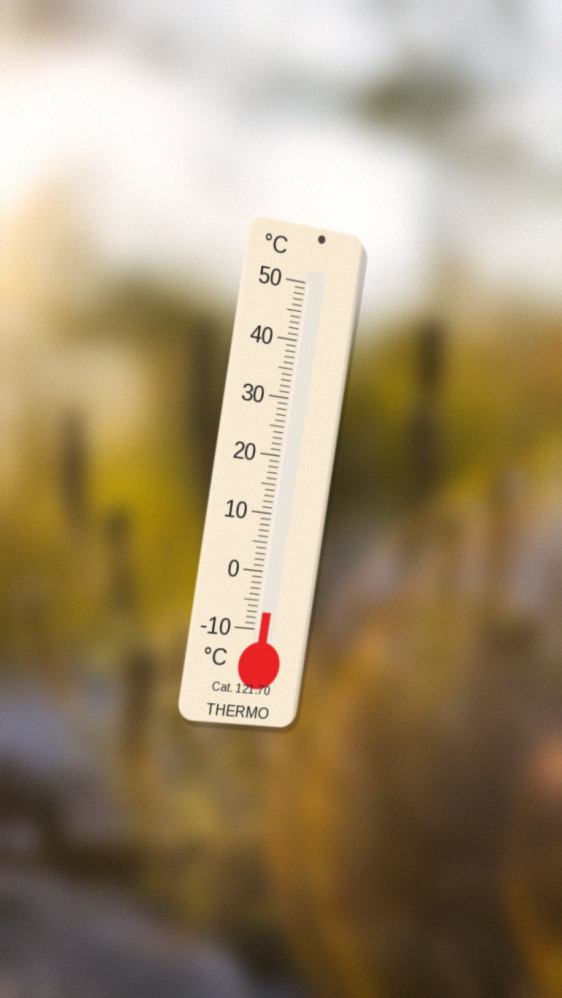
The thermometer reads °C -7
